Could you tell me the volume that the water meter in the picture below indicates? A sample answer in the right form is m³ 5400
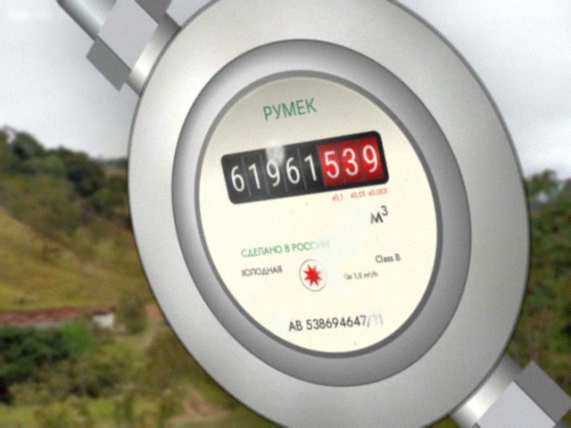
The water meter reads m³ 61961.539
